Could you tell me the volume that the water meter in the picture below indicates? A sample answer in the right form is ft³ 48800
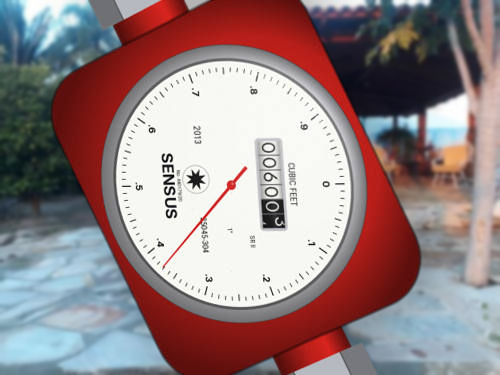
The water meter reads ft³ 6003.37
